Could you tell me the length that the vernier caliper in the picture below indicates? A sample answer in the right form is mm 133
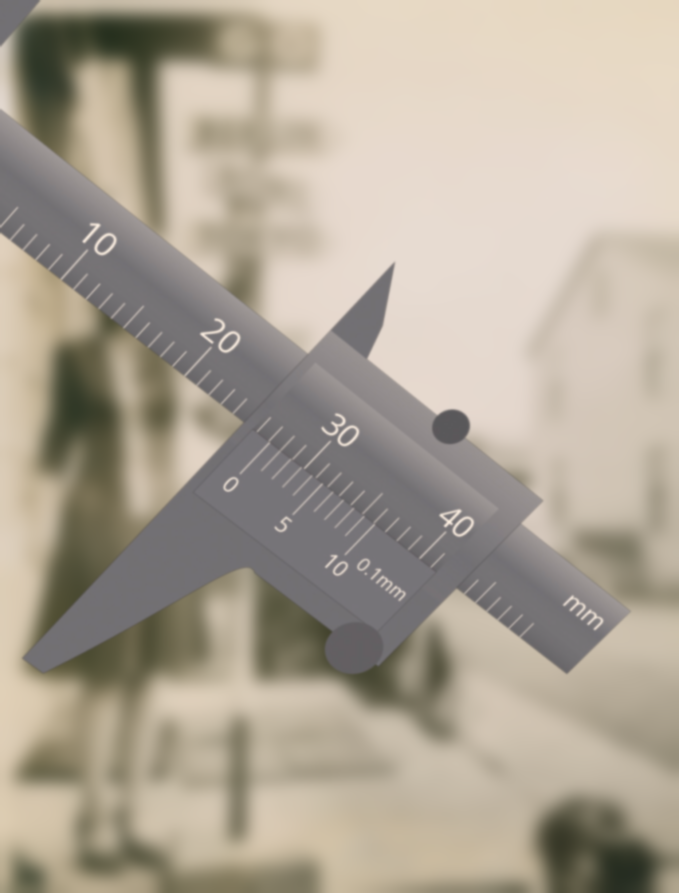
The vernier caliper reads mm 27.1
